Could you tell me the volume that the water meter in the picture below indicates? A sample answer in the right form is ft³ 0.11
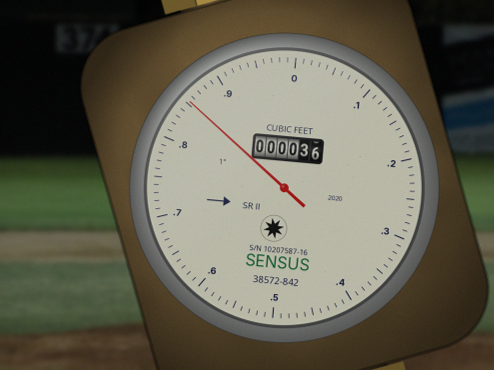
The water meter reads ft³ 35.85
